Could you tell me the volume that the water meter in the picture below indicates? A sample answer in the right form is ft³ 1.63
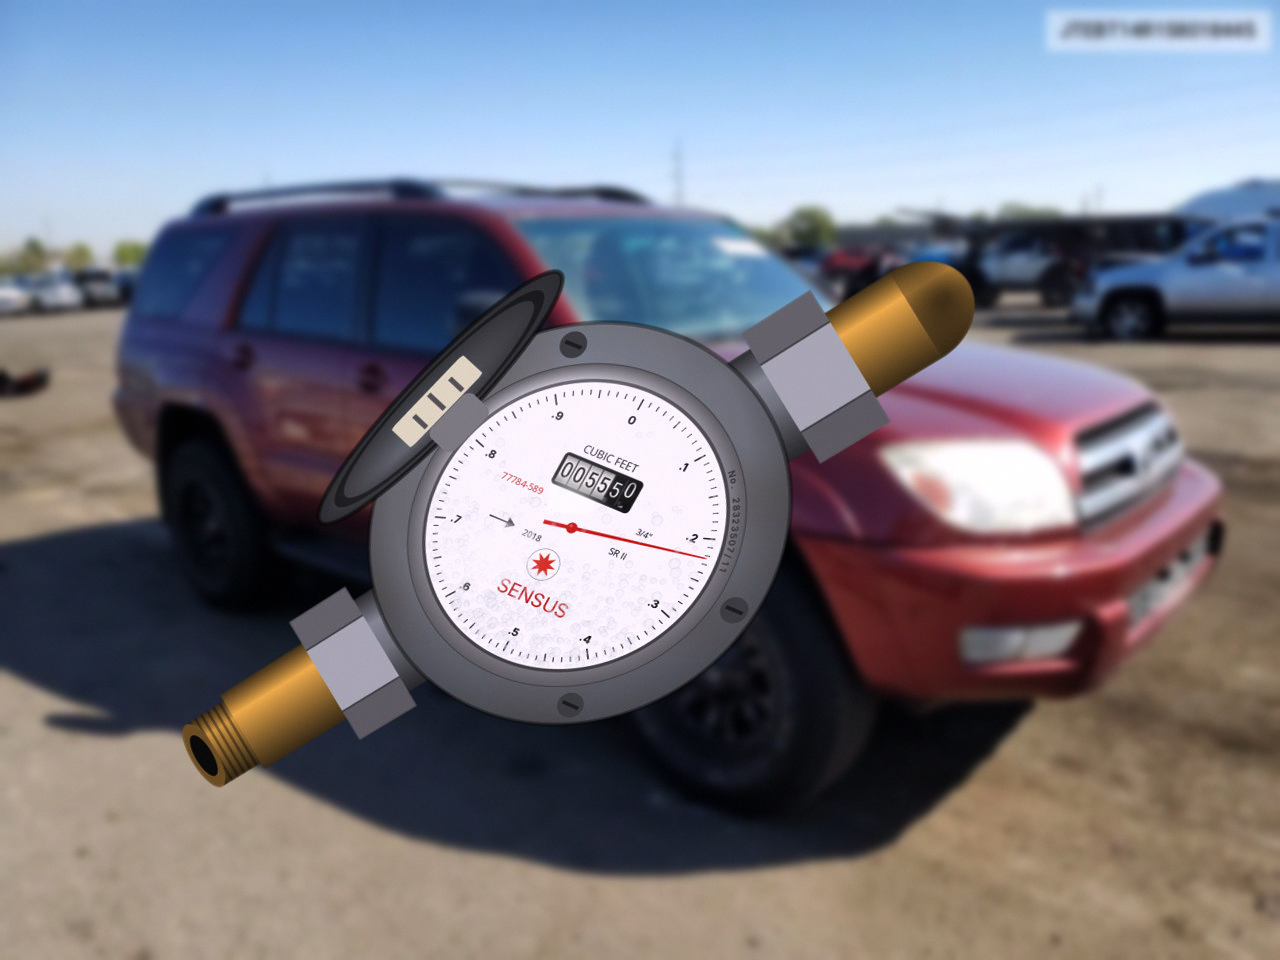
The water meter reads ft³ 5550.22
